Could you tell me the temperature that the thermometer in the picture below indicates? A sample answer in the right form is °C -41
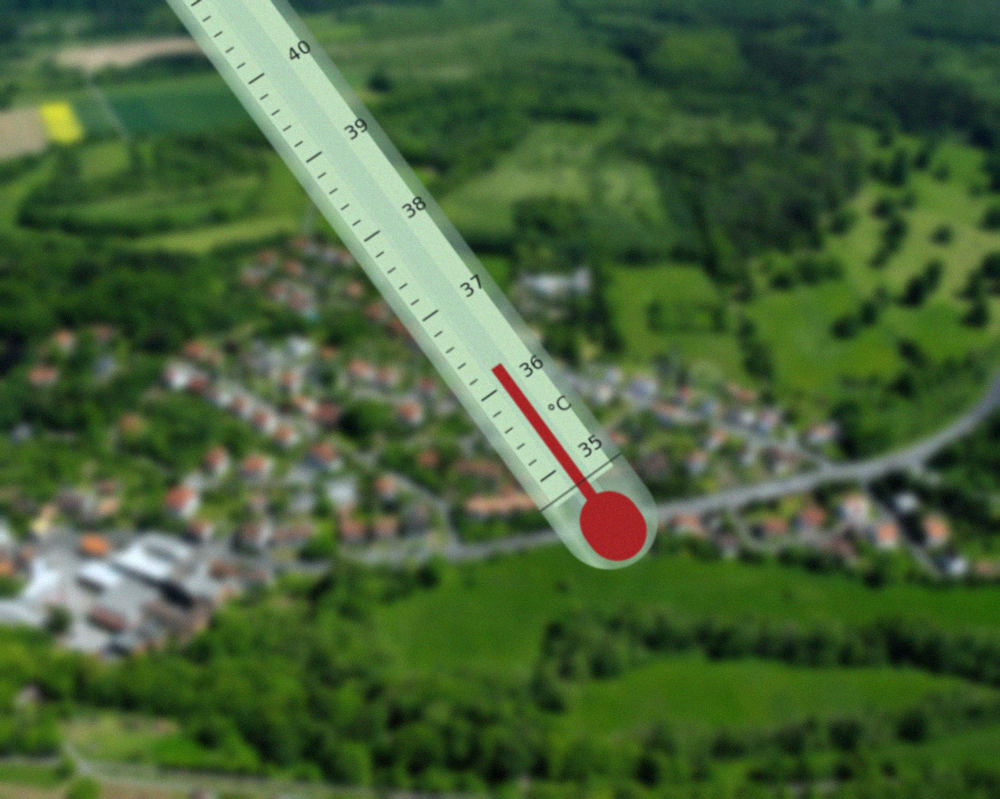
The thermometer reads °C 36.2
